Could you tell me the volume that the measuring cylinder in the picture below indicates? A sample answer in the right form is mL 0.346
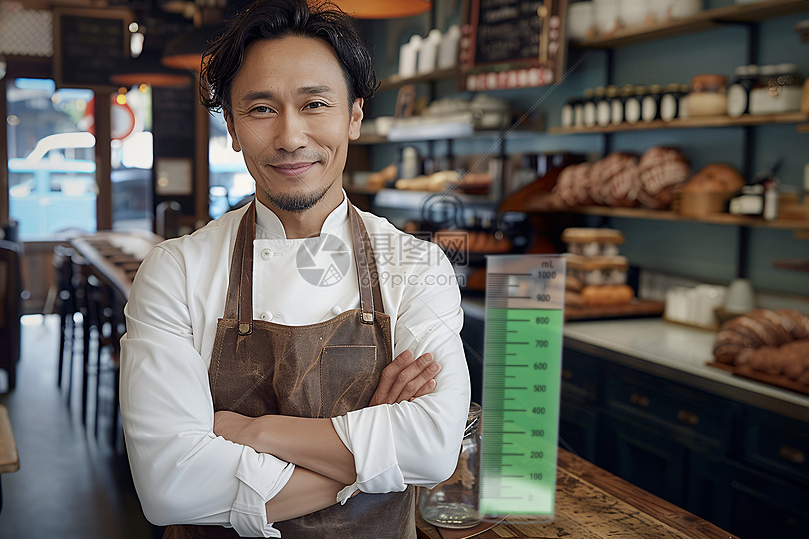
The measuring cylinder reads mL 850
